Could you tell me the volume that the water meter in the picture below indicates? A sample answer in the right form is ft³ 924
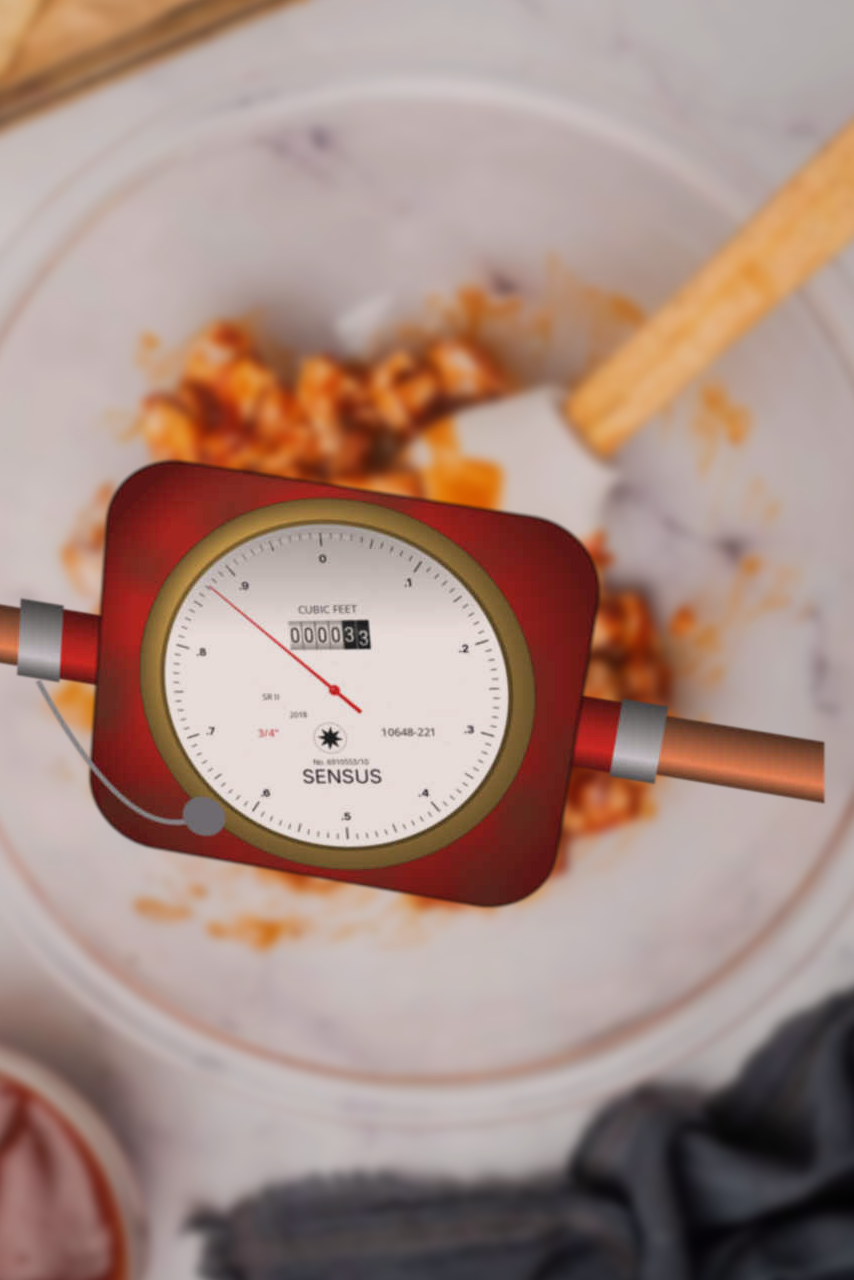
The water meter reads ft³ 32.87
